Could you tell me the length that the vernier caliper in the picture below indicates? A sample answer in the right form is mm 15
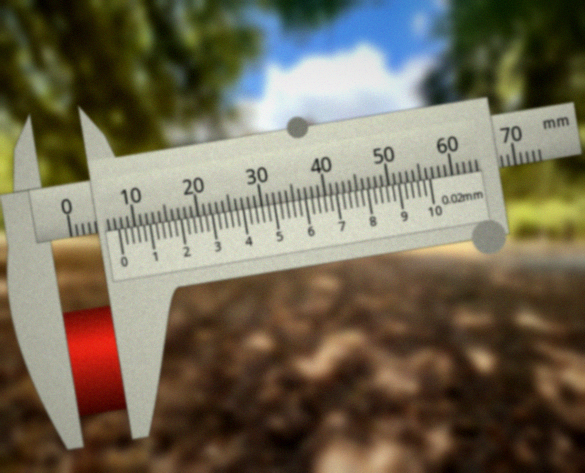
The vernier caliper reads mm 7.5
